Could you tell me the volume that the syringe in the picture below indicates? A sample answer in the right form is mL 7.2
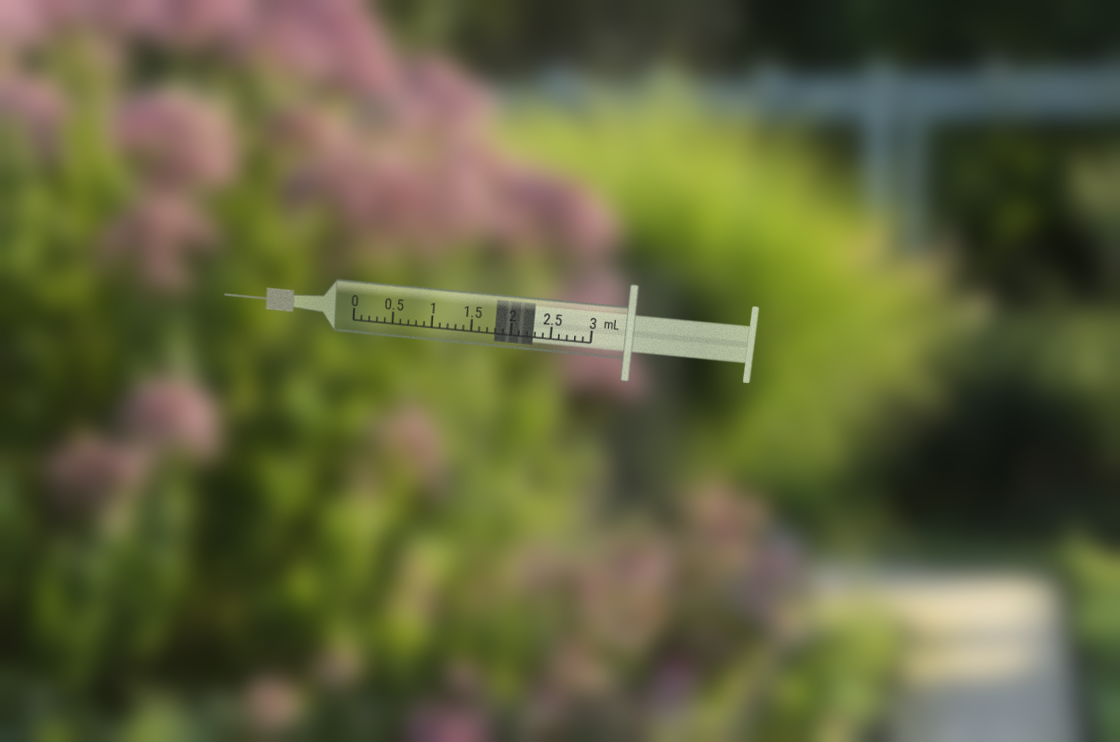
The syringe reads mL 1.8
